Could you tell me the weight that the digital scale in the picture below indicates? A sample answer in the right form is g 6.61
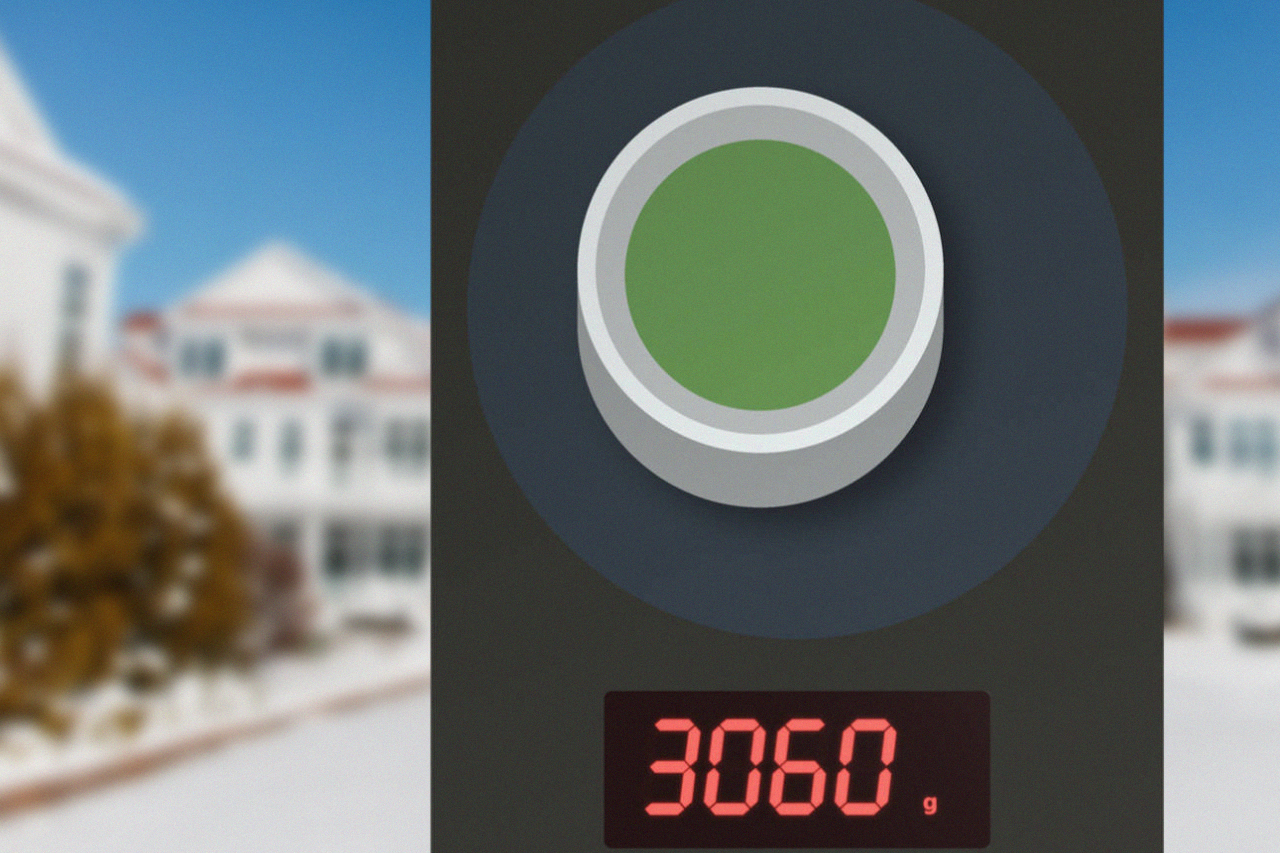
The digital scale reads g 3060
